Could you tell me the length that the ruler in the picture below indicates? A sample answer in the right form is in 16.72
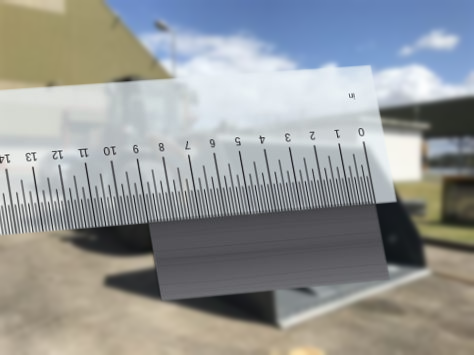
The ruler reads in 9
